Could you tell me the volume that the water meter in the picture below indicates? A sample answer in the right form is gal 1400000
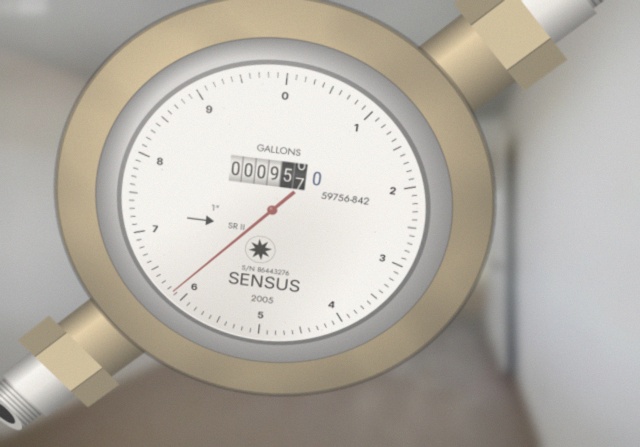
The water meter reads gal 9566.1
